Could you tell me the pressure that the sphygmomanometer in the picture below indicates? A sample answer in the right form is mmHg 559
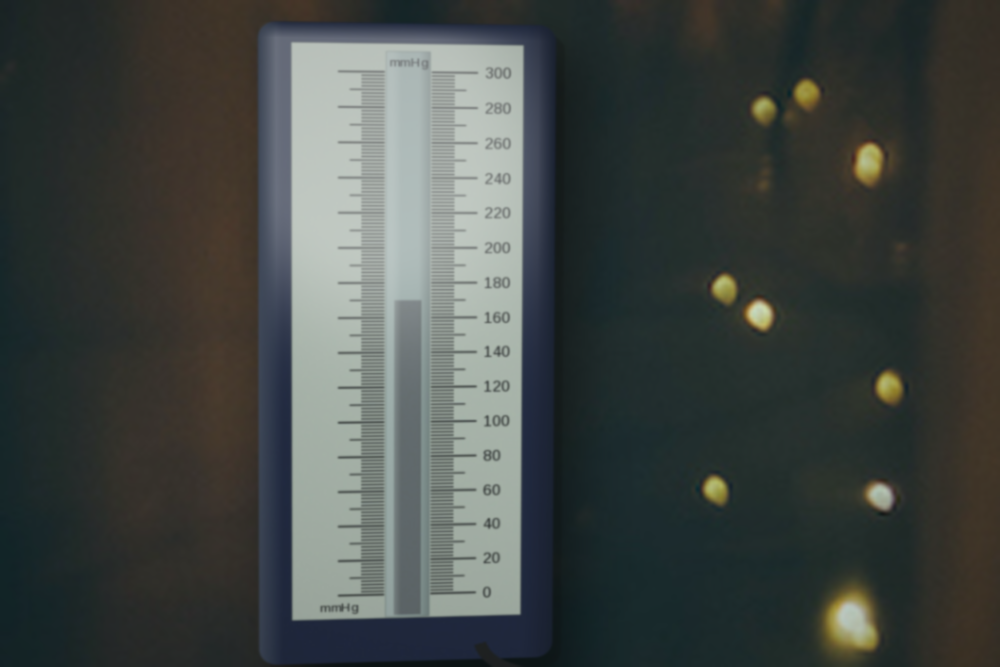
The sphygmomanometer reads mmHg 170
